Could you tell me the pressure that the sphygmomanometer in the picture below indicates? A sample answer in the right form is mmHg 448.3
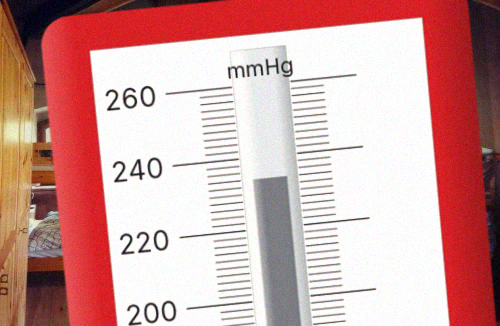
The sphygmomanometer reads mmHg 234
